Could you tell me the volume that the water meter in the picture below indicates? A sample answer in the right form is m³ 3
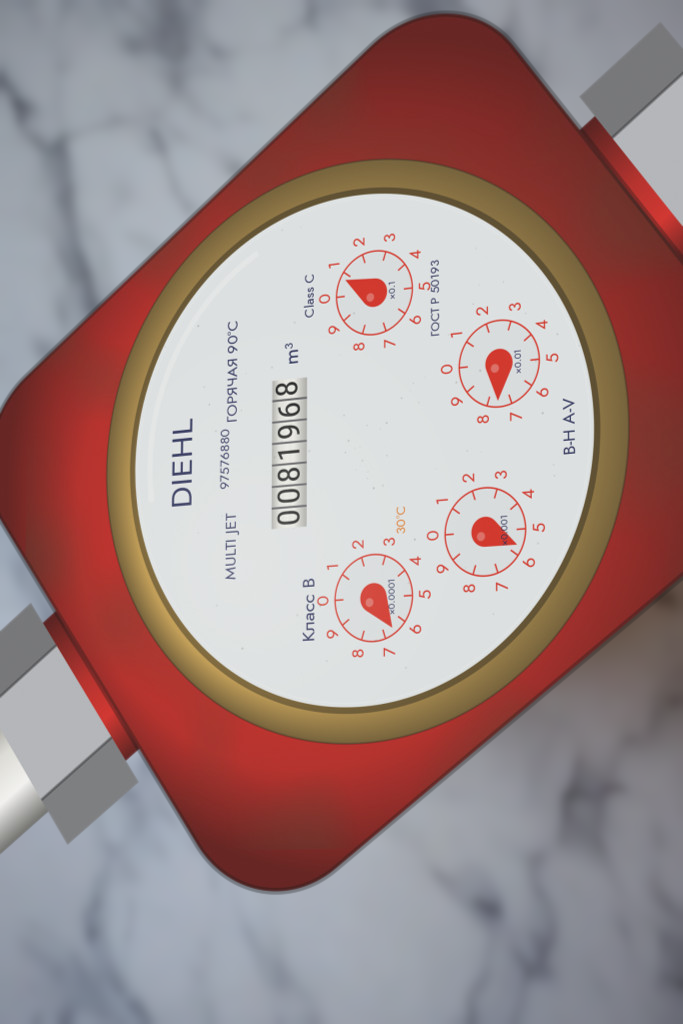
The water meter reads m³ 81968.0756
